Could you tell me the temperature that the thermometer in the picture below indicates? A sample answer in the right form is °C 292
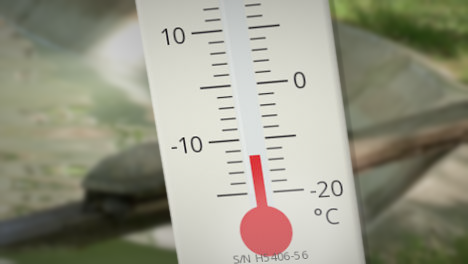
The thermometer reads °C -13
